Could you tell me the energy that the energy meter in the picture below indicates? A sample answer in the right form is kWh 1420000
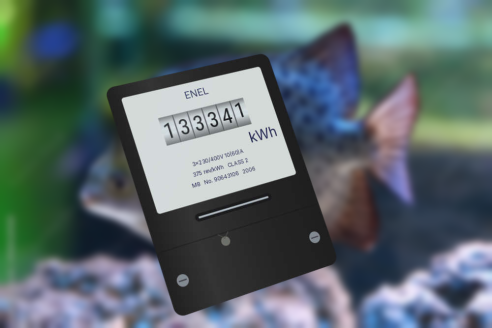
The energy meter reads kWh 133341
